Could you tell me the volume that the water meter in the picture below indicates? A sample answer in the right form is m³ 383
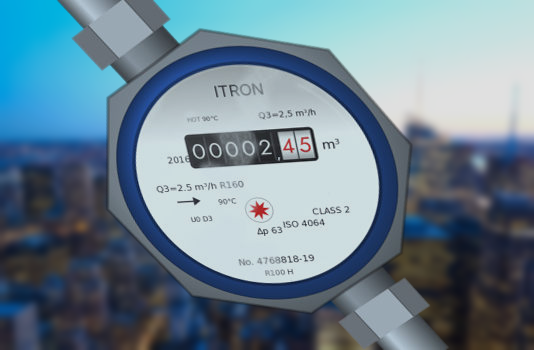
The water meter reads m³ 2.45
